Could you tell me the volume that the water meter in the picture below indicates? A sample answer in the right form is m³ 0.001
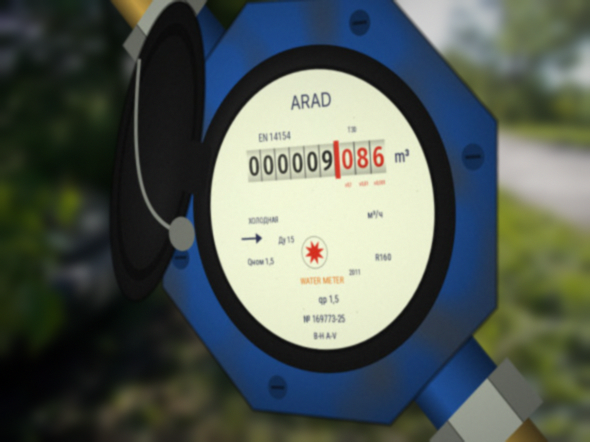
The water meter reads m³ 9.086
